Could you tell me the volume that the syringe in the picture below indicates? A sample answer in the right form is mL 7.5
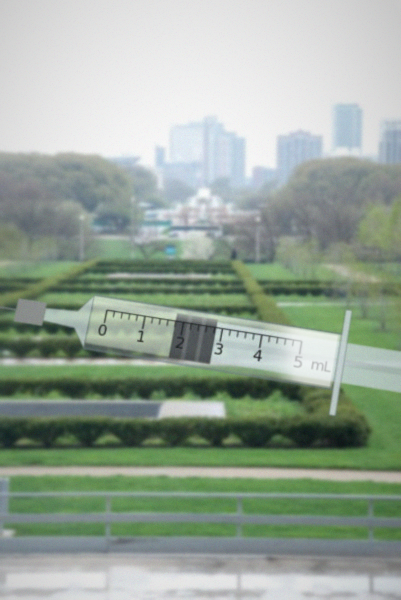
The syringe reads mL 1.8
